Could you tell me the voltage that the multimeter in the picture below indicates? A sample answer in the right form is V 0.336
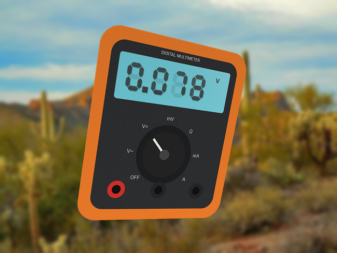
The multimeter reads V 0.078
